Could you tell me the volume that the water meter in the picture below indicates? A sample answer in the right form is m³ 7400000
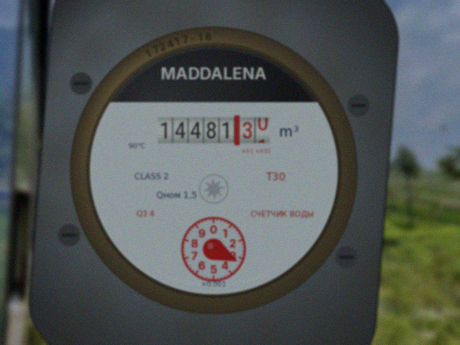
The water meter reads m³ 14481.303
